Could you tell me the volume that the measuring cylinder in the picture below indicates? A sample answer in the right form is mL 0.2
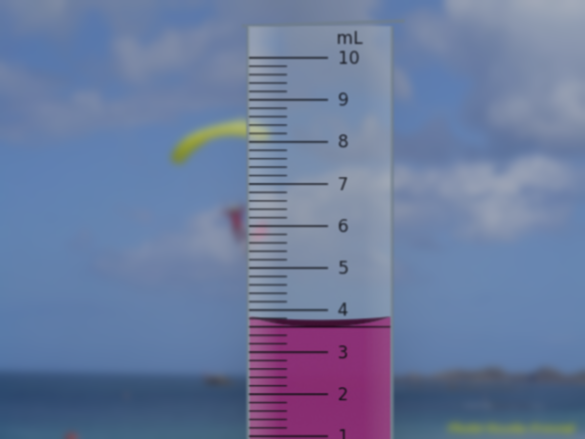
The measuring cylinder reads mL 3.6
